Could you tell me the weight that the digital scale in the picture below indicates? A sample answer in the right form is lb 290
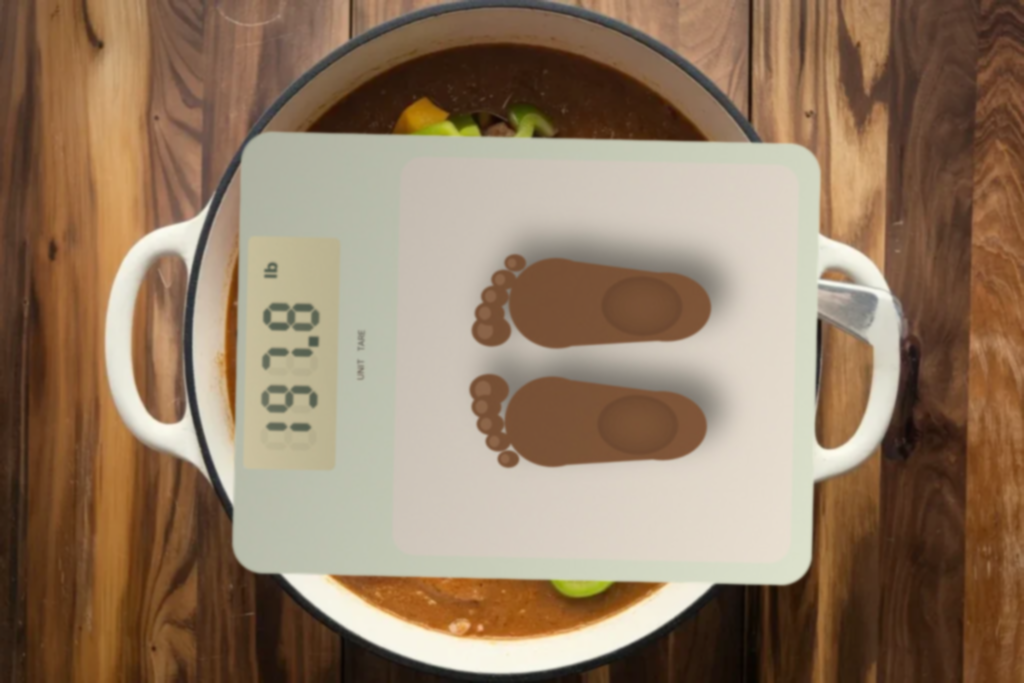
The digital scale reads lb 197.8
